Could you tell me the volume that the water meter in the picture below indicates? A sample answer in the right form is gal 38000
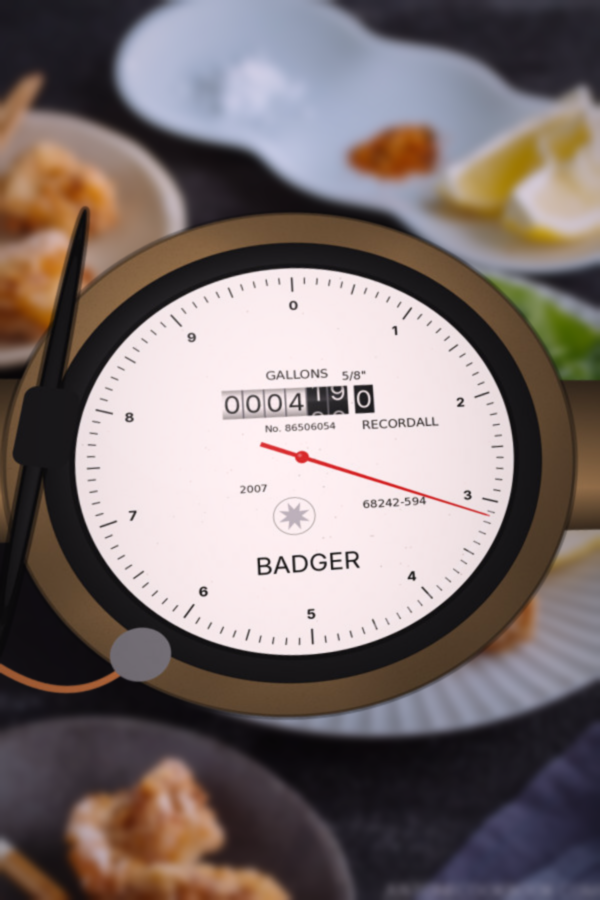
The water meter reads gal 4193.1
